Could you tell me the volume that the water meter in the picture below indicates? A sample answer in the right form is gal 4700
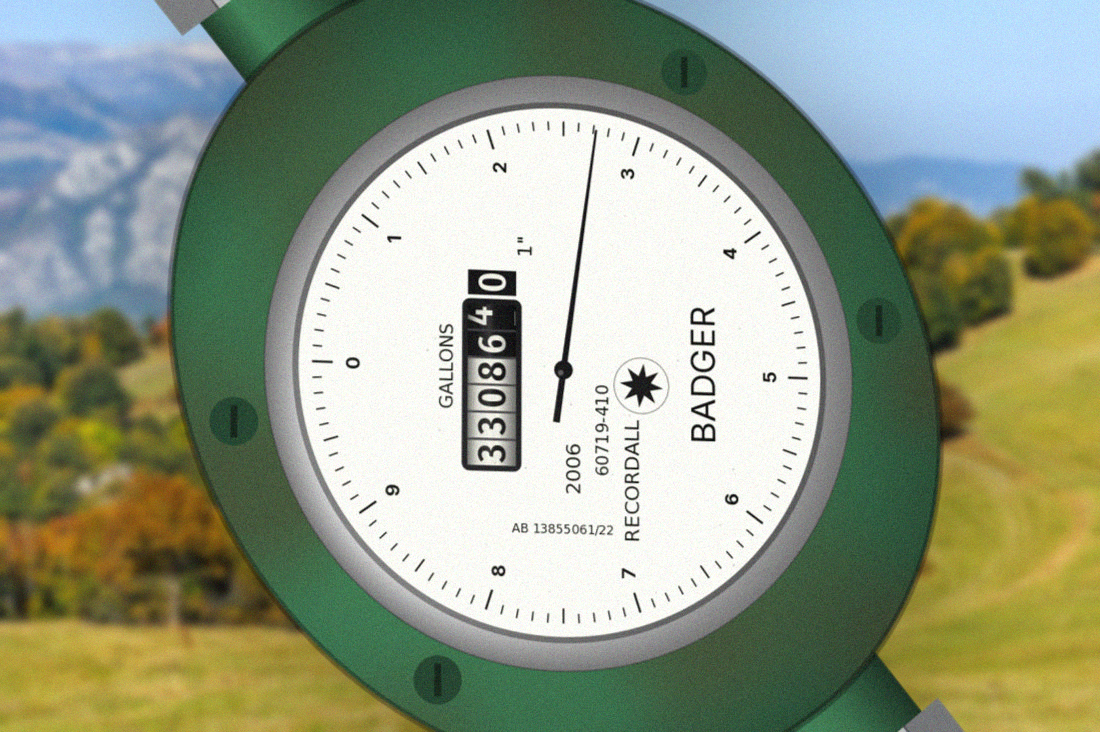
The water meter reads gal 3308642.7
